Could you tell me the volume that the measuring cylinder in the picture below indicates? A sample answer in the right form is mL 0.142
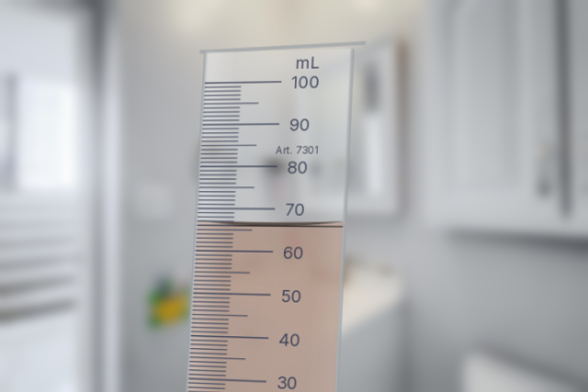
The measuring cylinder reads mL 66
